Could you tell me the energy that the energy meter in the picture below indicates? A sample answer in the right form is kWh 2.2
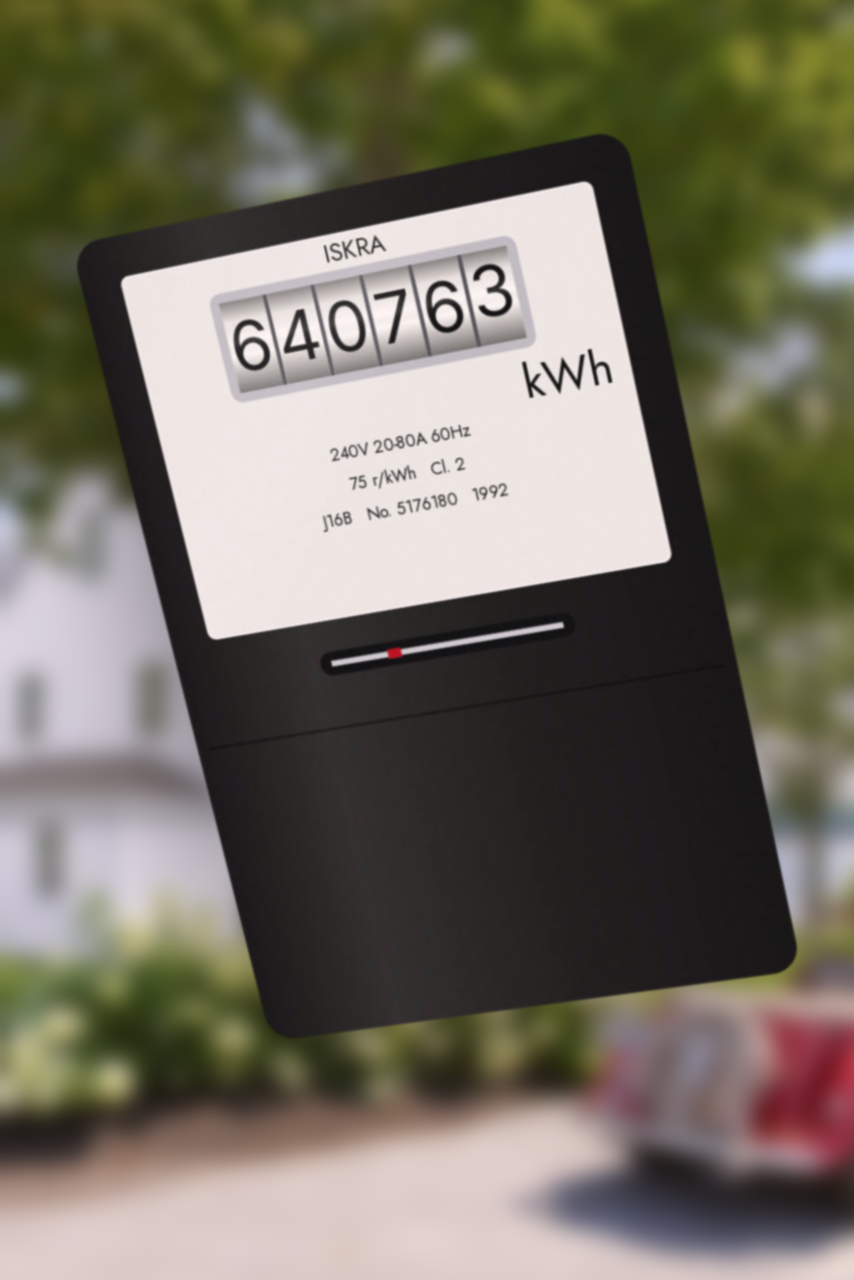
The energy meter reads kWh 640763
